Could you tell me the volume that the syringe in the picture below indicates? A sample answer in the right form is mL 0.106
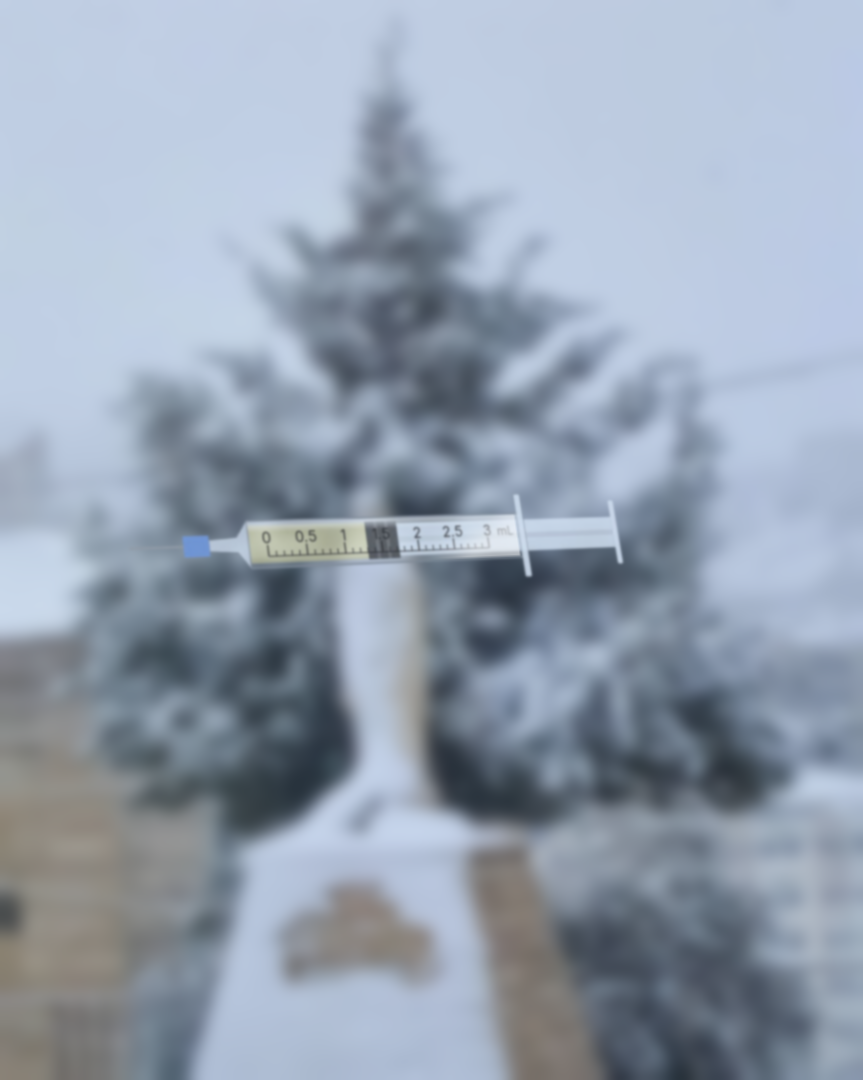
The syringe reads mL 1.3
